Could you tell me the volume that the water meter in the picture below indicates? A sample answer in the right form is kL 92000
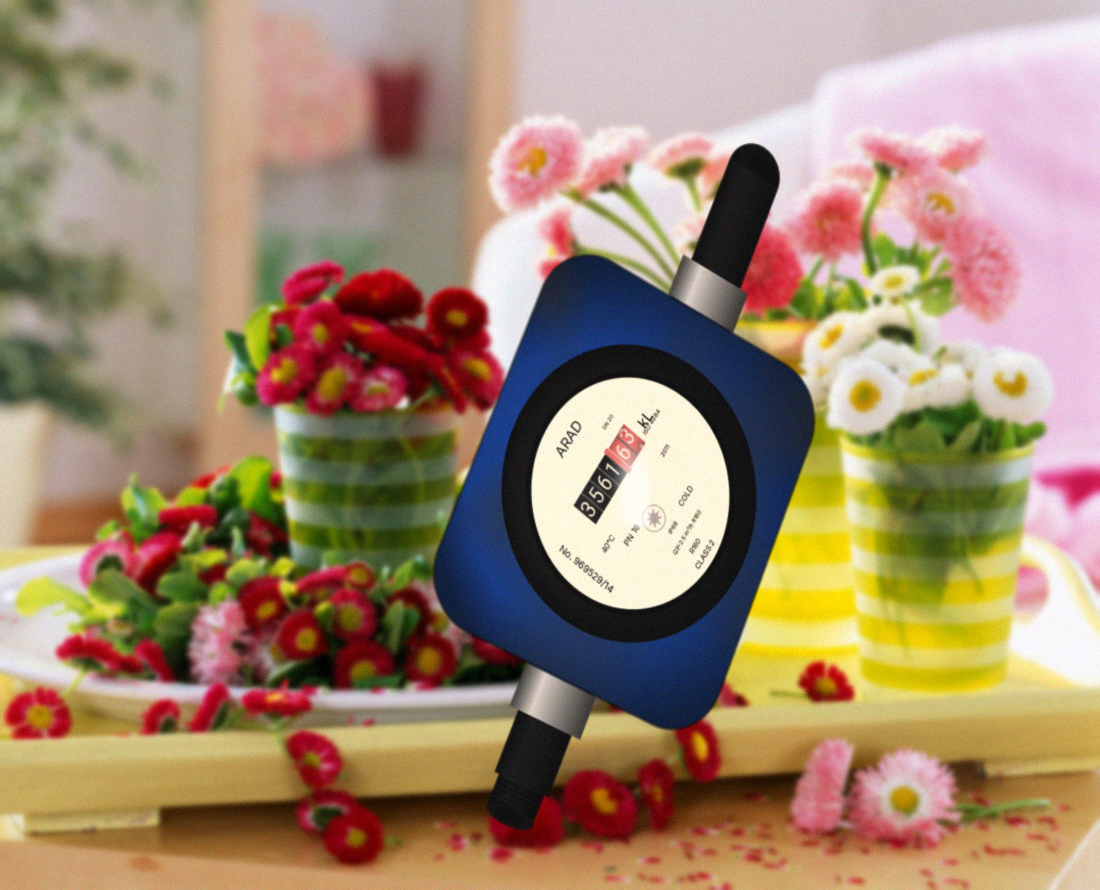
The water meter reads kL 3561.63
